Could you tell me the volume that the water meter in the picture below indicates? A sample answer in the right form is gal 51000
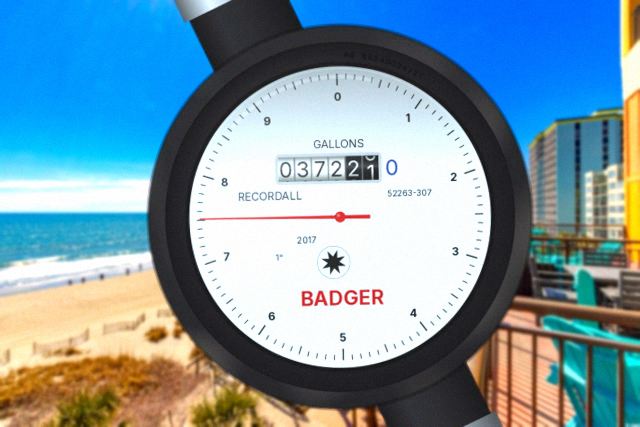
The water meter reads gal 372207.5
